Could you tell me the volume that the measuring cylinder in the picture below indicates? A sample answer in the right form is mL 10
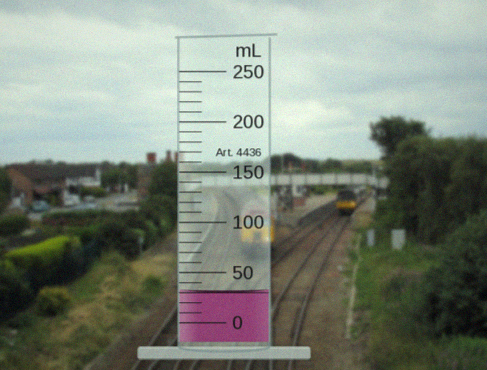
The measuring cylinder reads mL 30
